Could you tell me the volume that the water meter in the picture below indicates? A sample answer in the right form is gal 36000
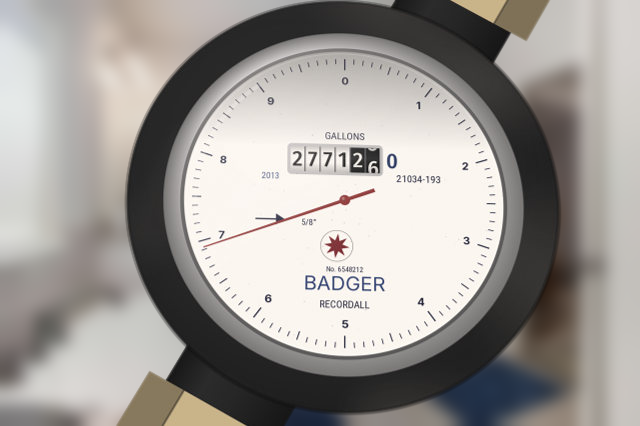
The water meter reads gal 2771256.9
